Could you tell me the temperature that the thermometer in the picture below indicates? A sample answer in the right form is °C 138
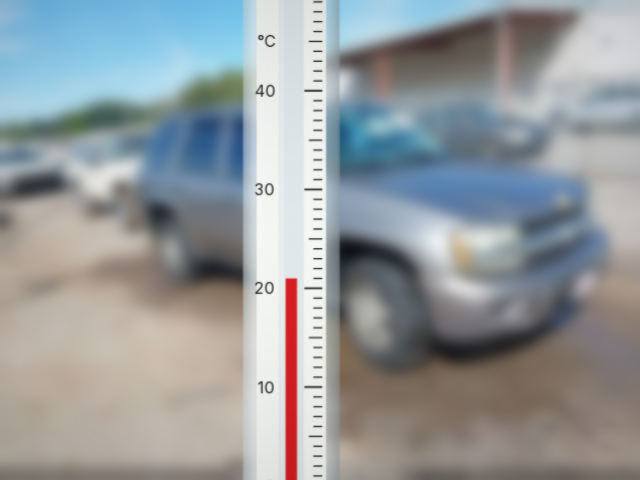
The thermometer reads °C 21
